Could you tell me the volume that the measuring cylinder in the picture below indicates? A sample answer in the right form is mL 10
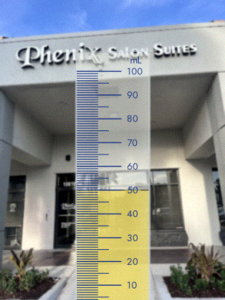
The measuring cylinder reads mL 50
